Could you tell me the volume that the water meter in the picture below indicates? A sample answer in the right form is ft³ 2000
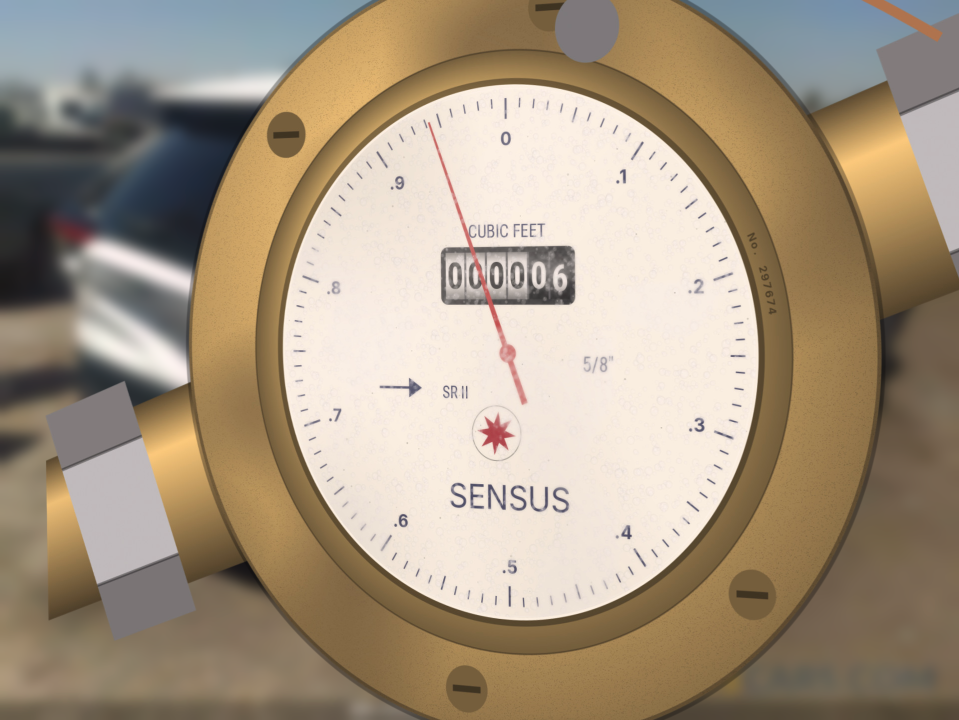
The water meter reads ft³ 5.94
